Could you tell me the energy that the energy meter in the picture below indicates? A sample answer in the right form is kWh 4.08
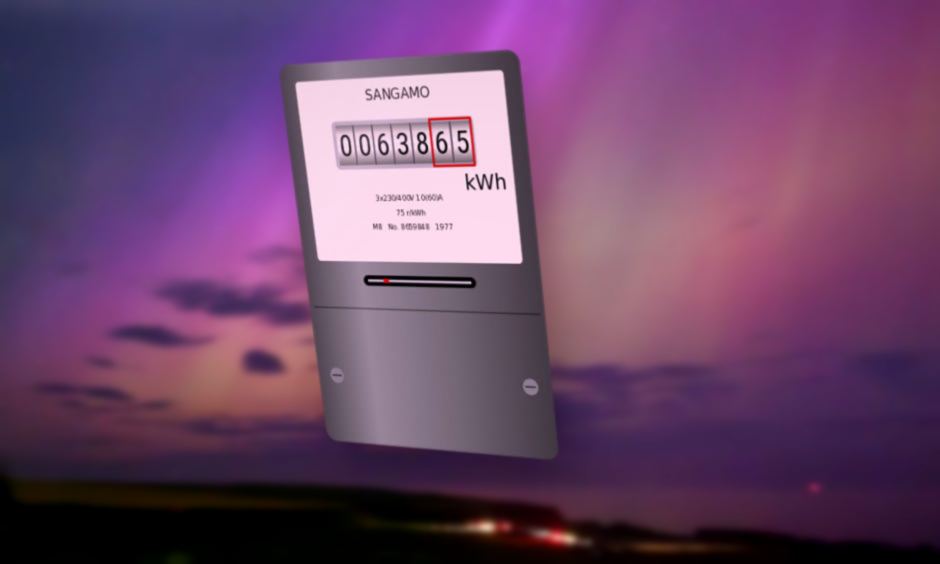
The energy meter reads kWh 638.65
